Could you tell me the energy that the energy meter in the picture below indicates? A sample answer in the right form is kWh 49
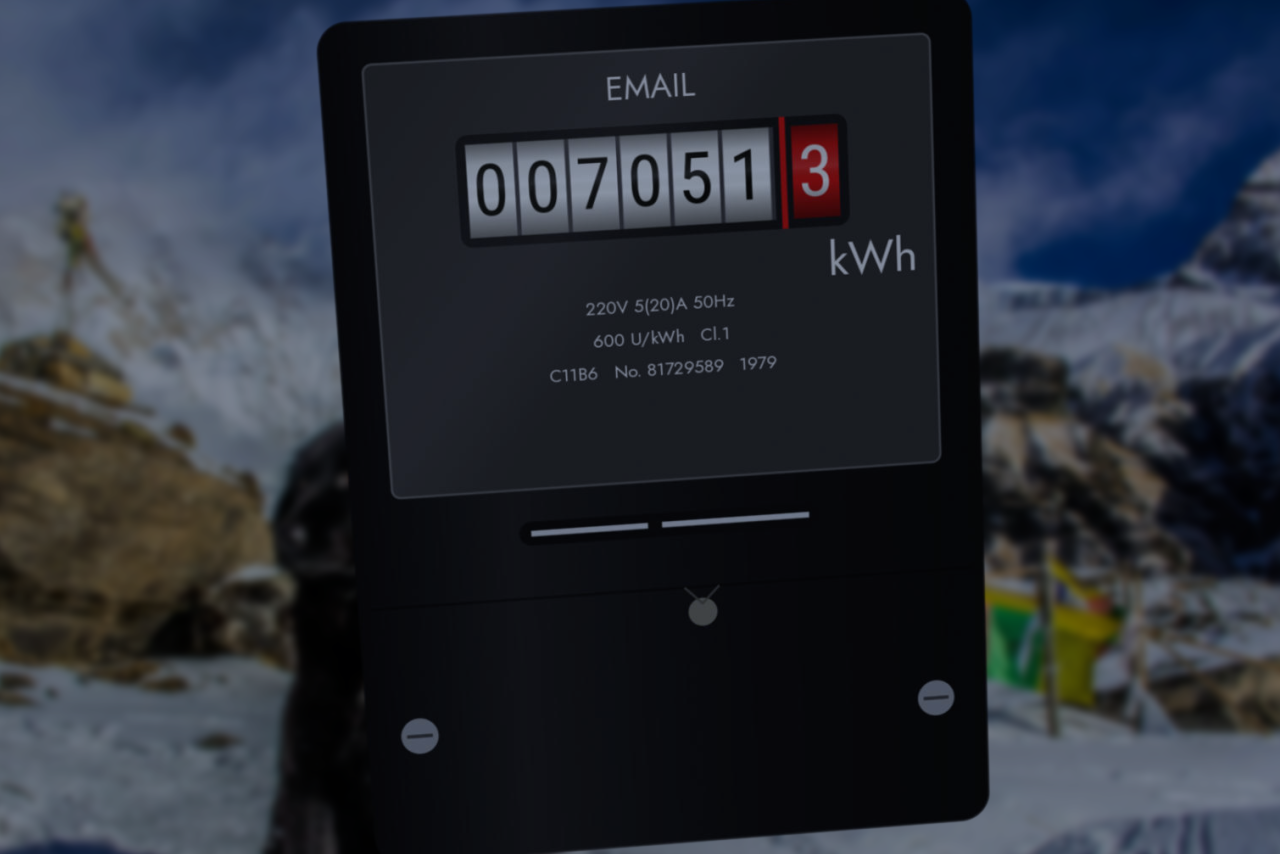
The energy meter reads kWh 7051.3
